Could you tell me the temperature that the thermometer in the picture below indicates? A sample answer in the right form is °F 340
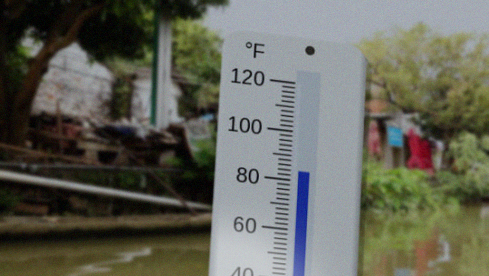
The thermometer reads °F 84
